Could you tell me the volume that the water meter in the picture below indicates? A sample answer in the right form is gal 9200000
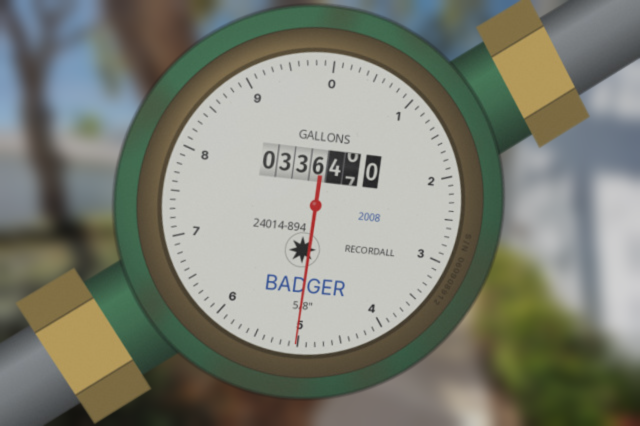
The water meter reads gal 336465.0
